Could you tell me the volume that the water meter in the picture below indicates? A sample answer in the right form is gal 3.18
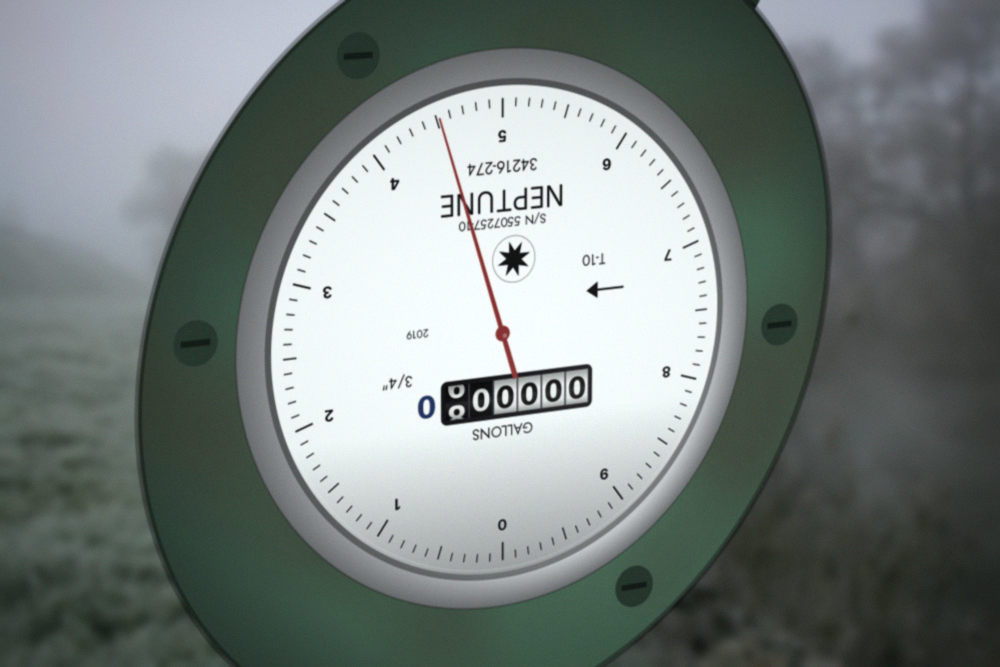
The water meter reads gal 84.5
